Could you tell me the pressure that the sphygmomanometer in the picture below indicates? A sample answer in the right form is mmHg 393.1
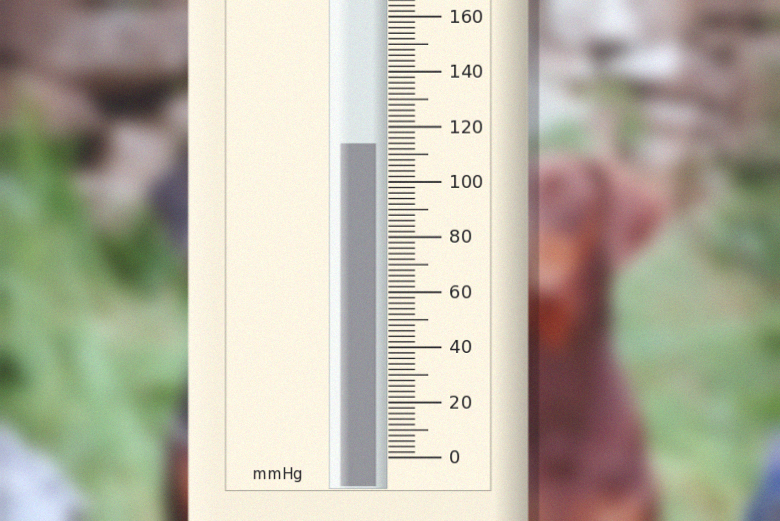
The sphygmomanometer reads mmHg 114
